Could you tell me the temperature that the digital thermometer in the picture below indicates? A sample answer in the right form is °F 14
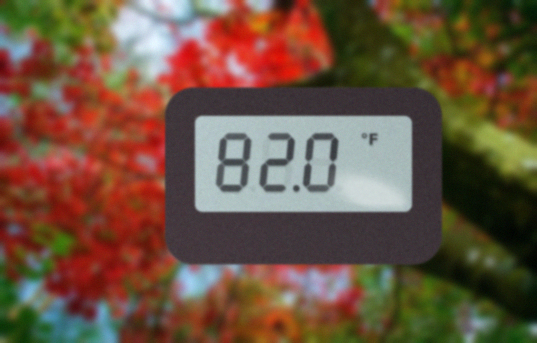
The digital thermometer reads °F 82.0
